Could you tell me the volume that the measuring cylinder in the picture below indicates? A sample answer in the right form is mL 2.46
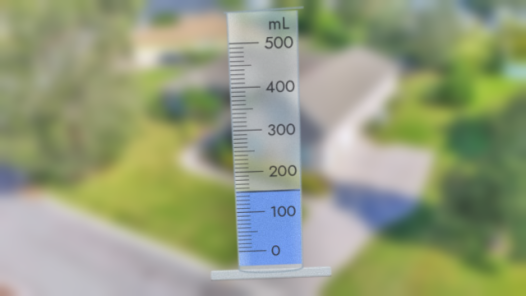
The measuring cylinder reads mL 150
